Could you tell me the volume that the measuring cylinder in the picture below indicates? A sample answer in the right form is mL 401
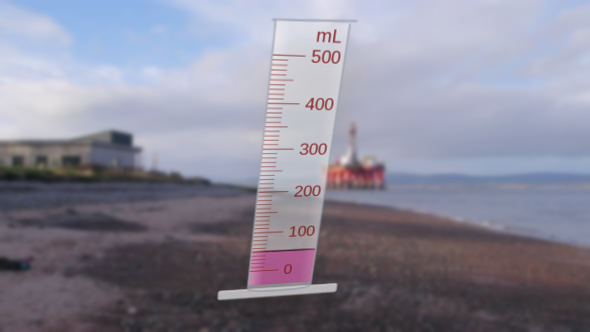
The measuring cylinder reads mL 50
